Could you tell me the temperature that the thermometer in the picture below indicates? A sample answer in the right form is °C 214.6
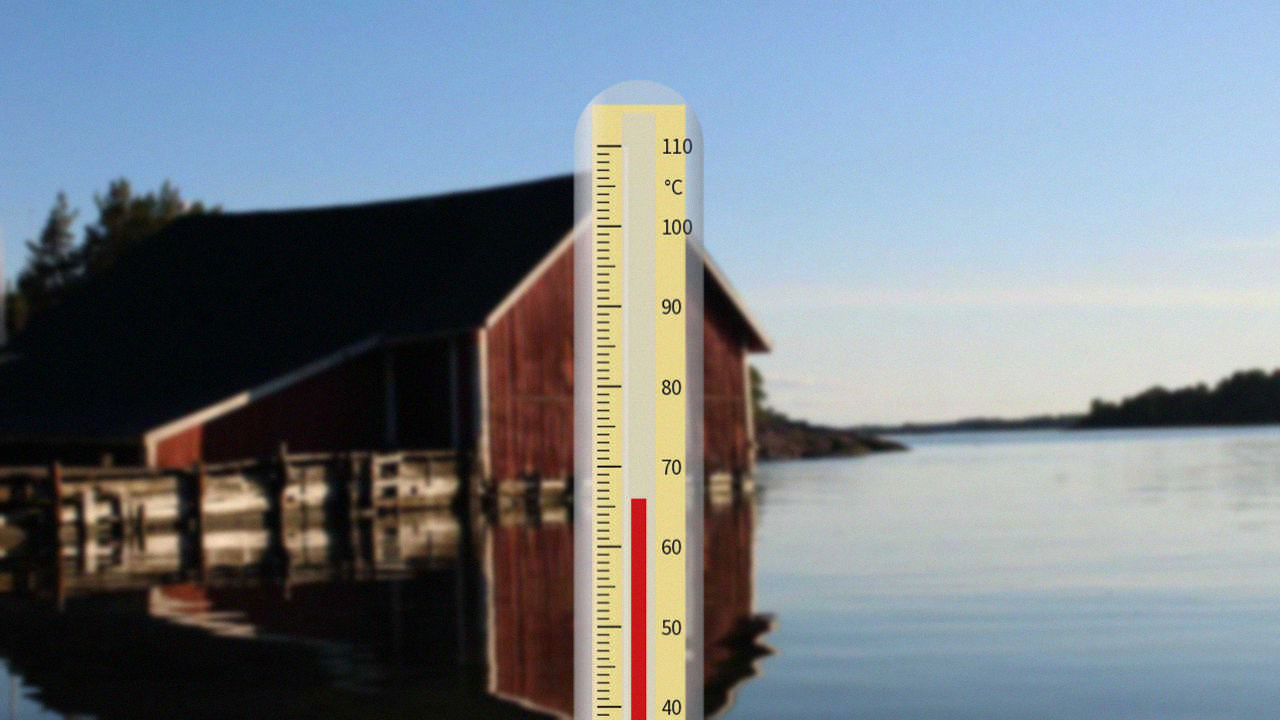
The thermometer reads °C 66
